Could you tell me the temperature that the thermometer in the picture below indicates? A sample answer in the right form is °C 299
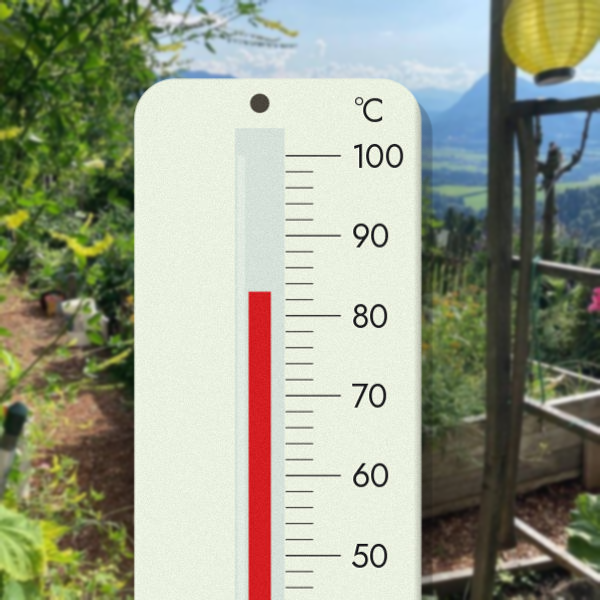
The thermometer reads °C 83
